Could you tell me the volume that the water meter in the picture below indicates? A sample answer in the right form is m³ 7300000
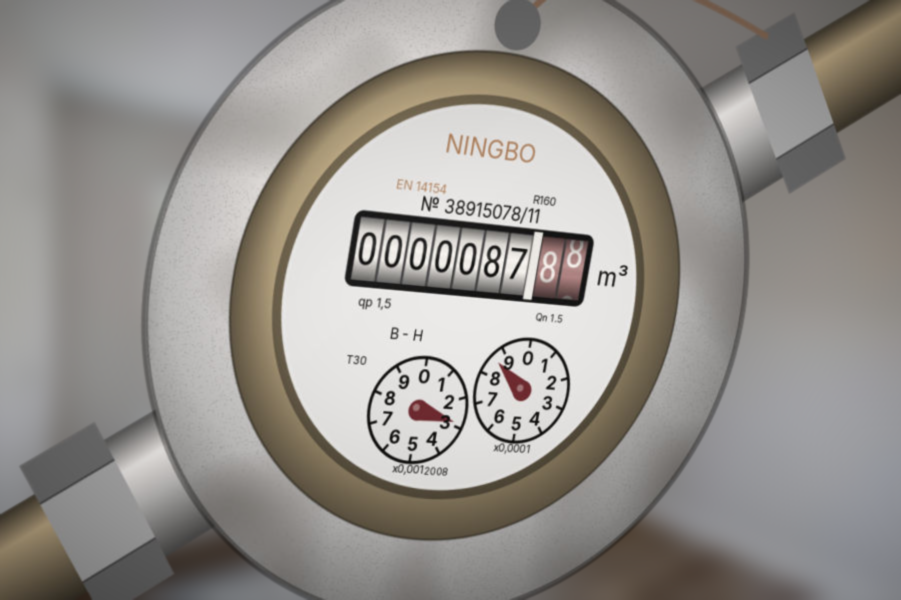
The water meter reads m³ 87.8828
